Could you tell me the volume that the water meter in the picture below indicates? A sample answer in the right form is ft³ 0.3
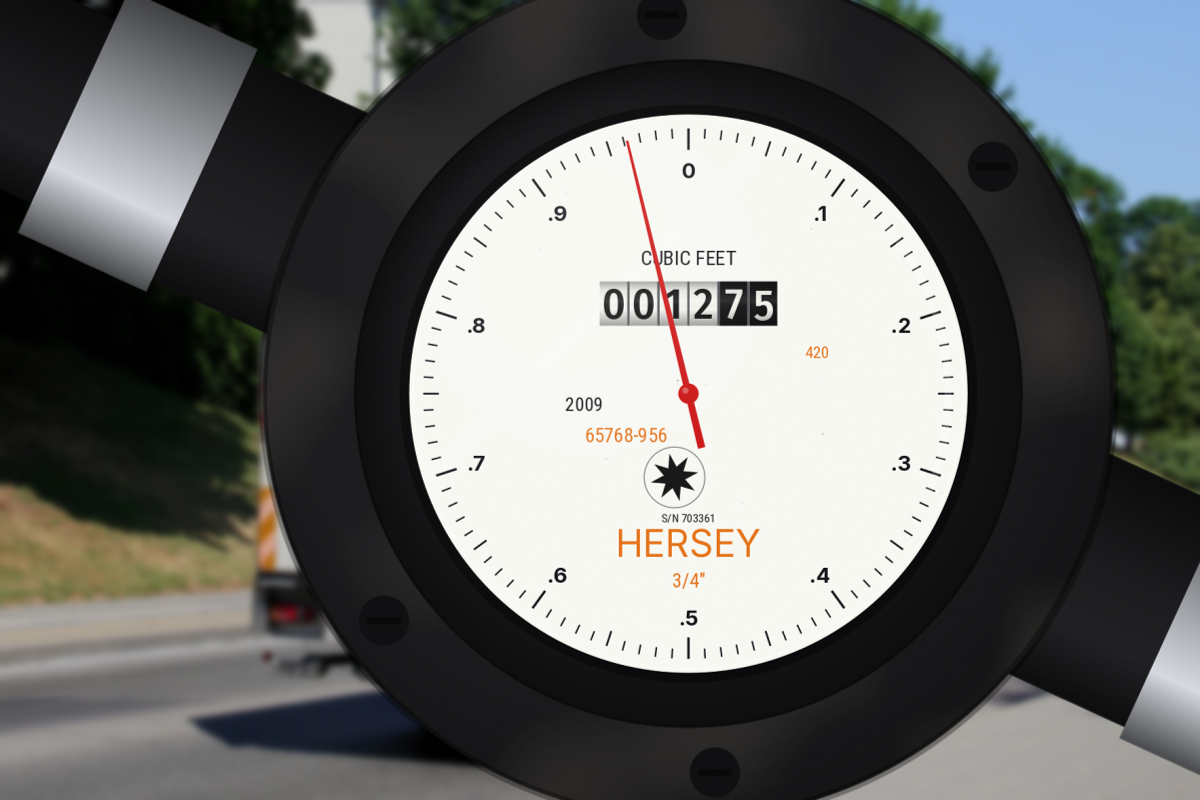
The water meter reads ft³ 1274.96
